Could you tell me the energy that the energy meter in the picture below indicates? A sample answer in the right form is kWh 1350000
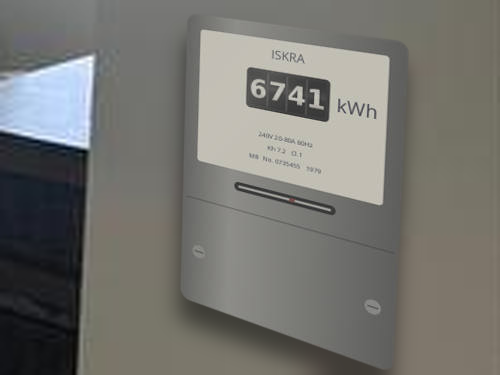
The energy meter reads kWh 6741
